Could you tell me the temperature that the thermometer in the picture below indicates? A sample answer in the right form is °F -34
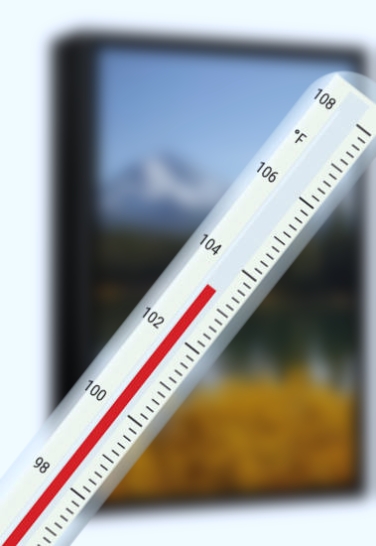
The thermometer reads °F 103.3
